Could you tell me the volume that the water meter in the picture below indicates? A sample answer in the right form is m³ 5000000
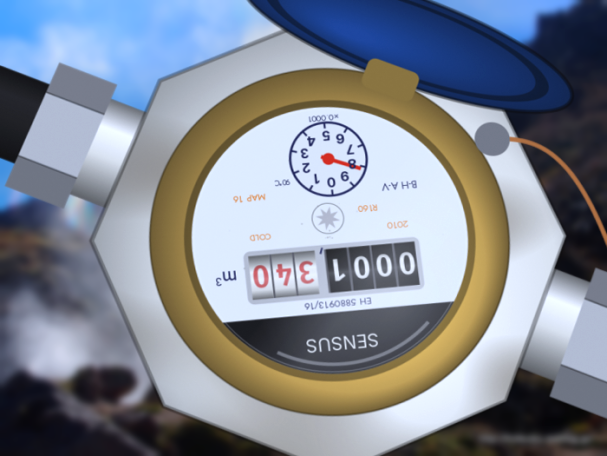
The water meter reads m³ 1.3408
